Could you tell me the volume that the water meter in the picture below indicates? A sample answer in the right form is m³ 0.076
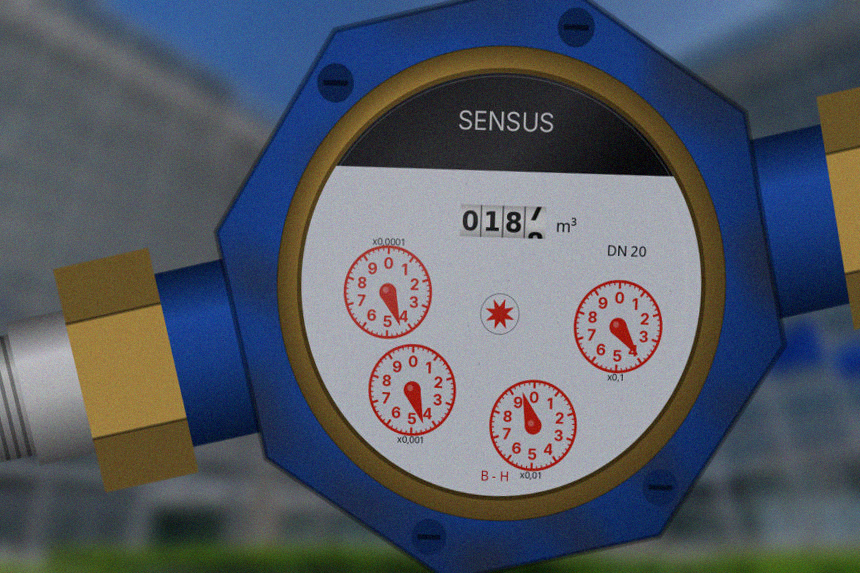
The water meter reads m³ 187.3944
